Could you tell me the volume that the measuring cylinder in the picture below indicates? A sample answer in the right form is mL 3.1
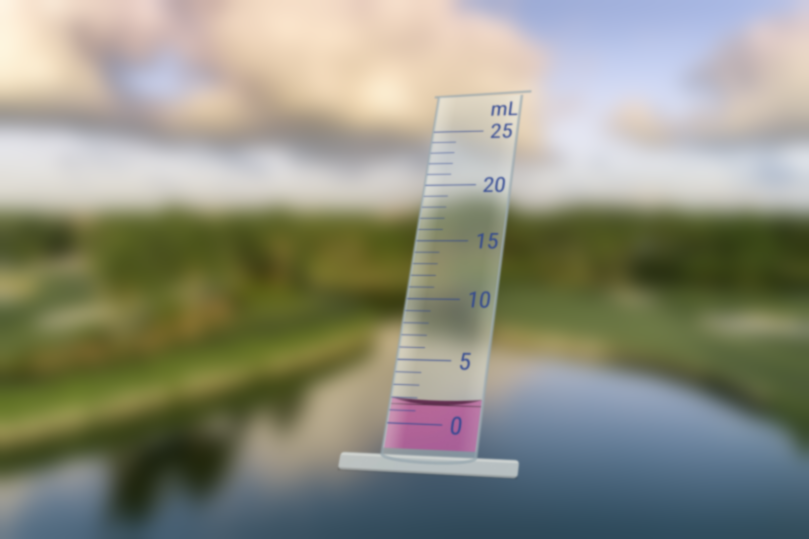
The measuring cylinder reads mL 1.5
